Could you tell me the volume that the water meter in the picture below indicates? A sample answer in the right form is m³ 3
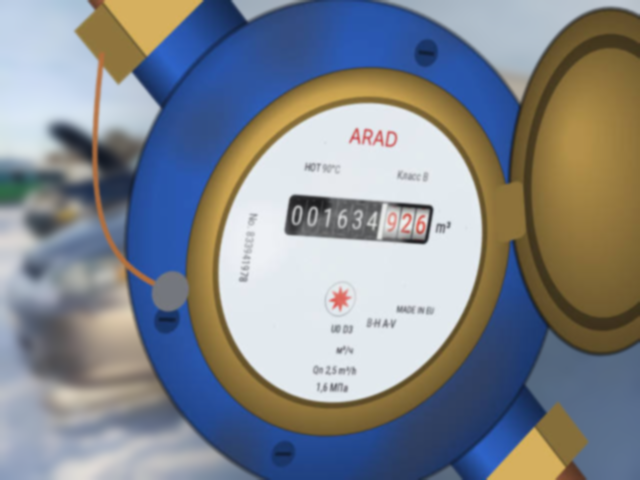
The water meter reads m³ 1634.926
